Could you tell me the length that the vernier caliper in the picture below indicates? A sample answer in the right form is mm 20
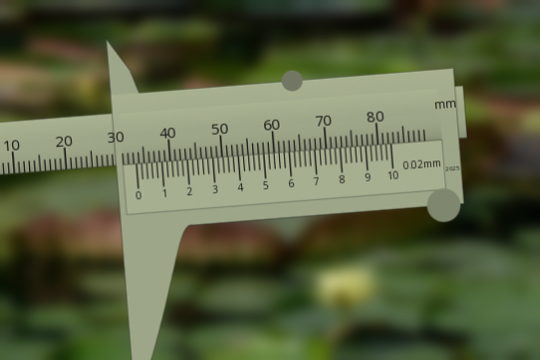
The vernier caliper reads mm 33.5
